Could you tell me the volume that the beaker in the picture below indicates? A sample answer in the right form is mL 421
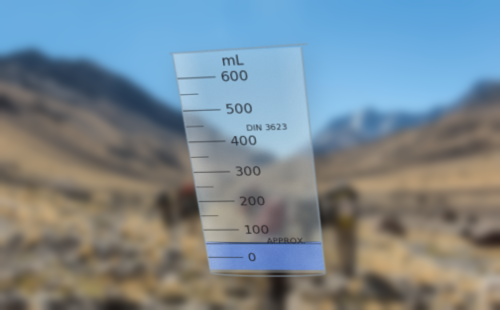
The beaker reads mL 50
